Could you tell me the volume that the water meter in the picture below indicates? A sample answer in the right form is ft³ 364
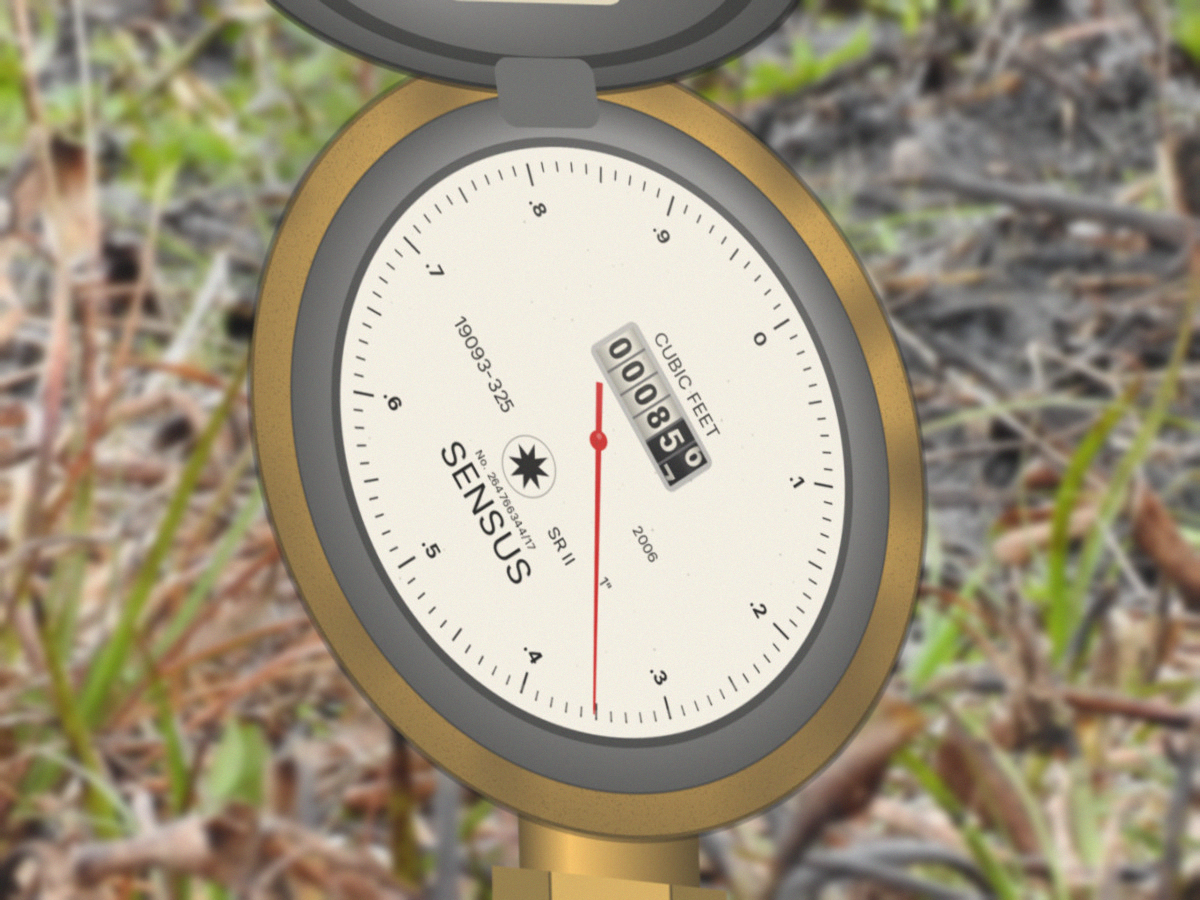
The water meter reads ft³ 856.35
